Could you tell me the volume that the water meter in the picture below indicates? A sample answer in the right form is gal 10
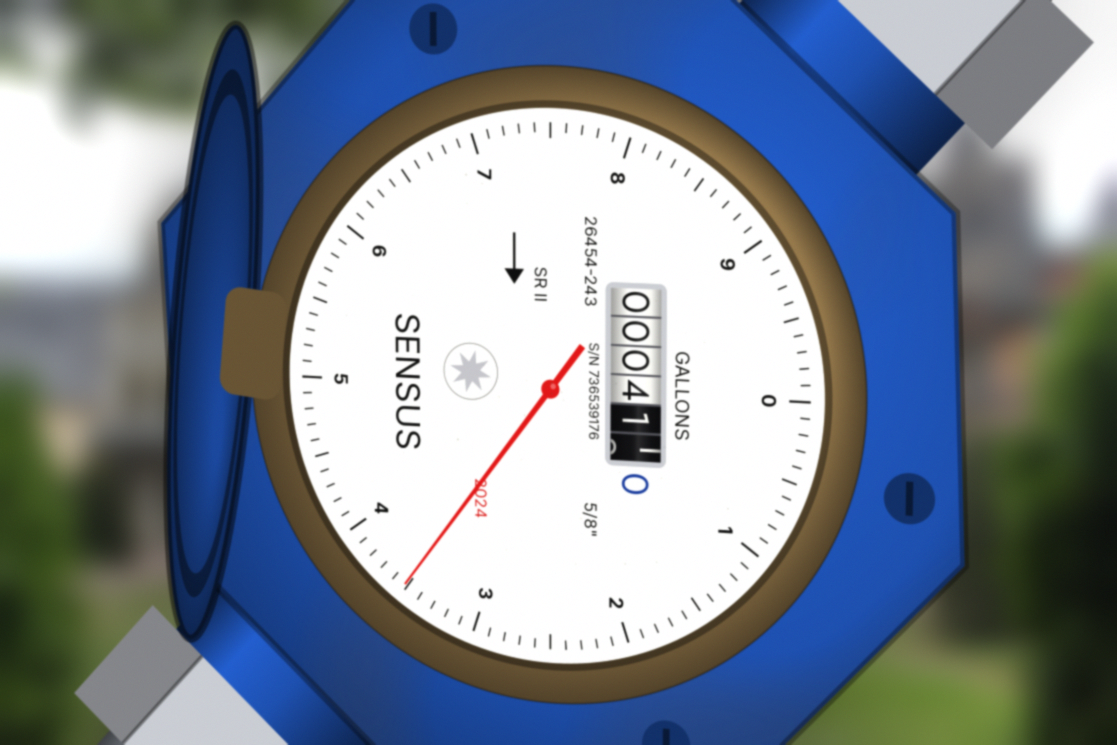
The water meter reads gal 4113.5
